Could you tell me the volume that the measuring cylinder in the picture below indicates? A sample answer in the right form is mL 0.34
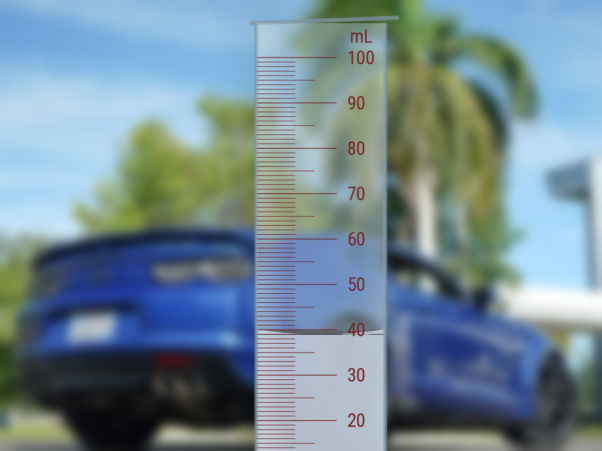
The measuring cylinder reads mL 39
